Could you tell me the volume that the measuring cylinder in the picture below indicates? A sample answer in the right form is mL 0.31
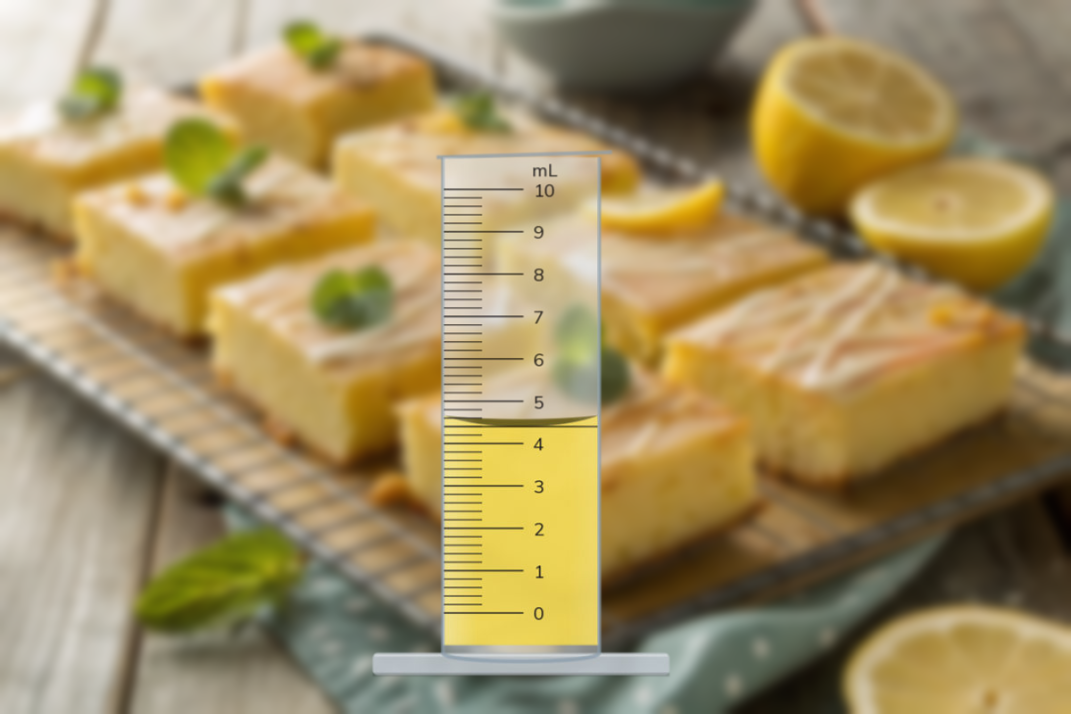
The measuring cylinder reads mL 4.4
